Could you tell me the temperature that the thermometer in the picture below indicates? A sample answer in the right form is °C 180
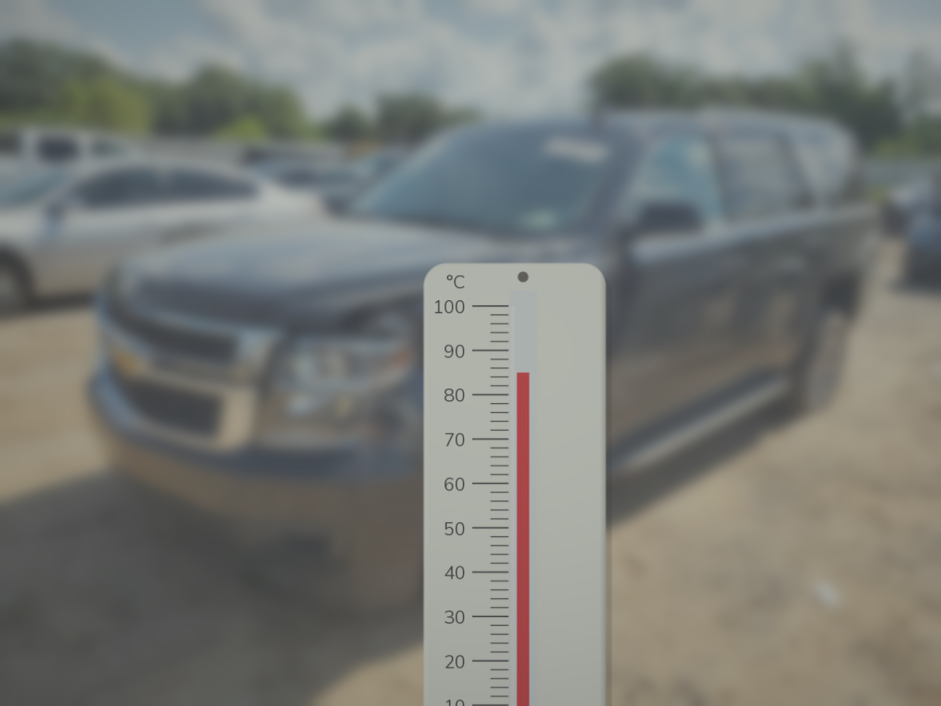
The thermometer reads °C 85
